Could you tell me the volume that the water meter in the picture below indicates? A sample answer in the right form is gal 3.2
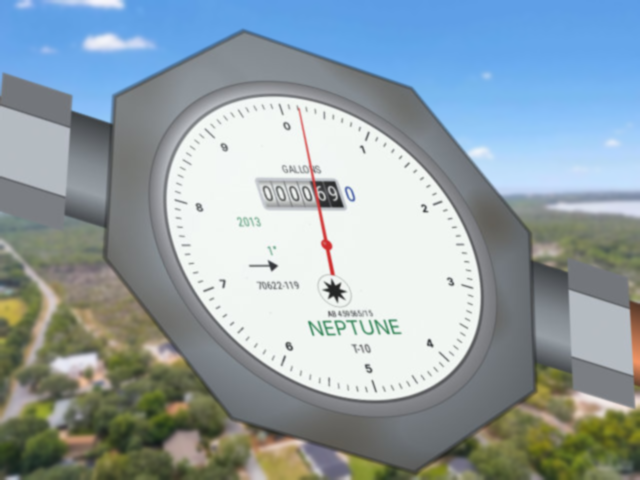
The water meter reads gal 690.2
